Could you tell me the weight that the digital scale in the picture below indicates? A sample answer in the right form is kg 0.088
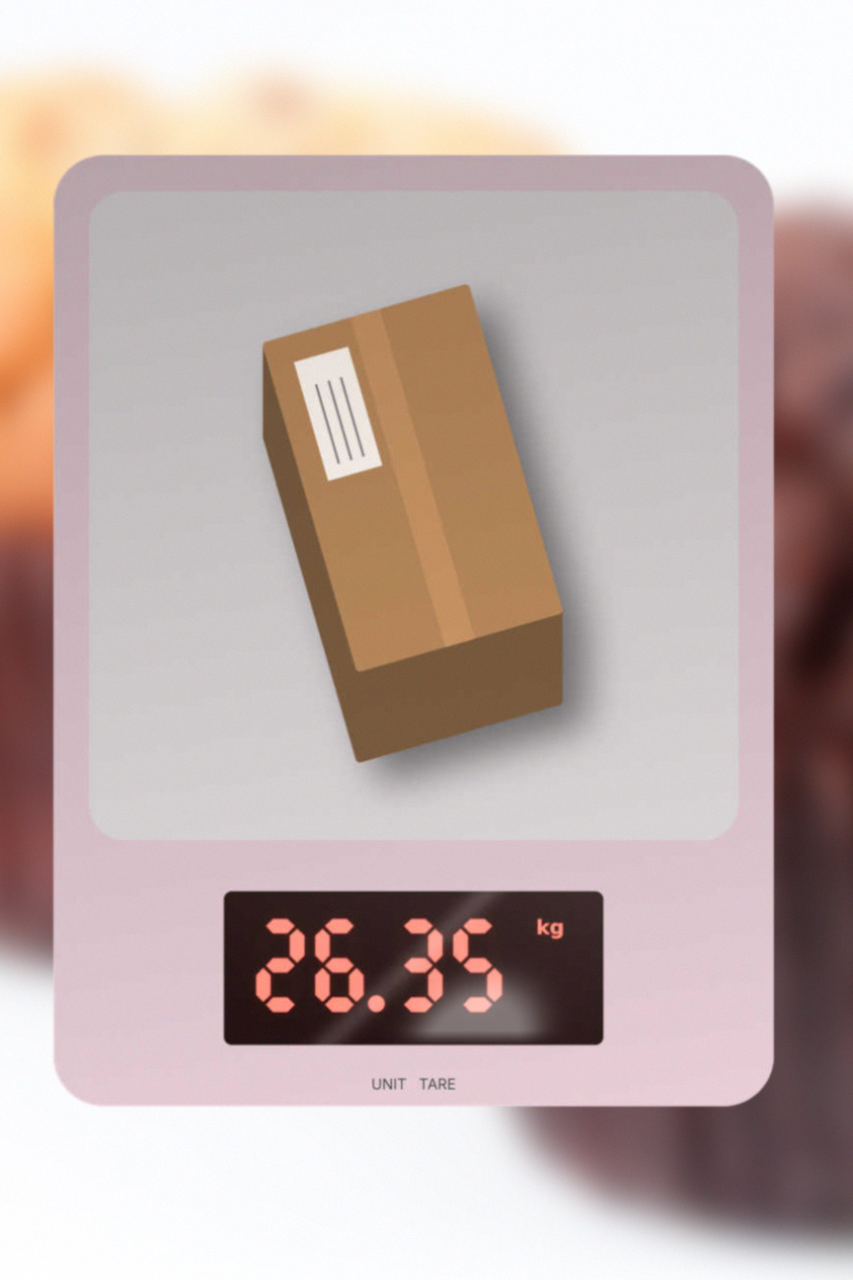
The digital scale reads kg 26.35
